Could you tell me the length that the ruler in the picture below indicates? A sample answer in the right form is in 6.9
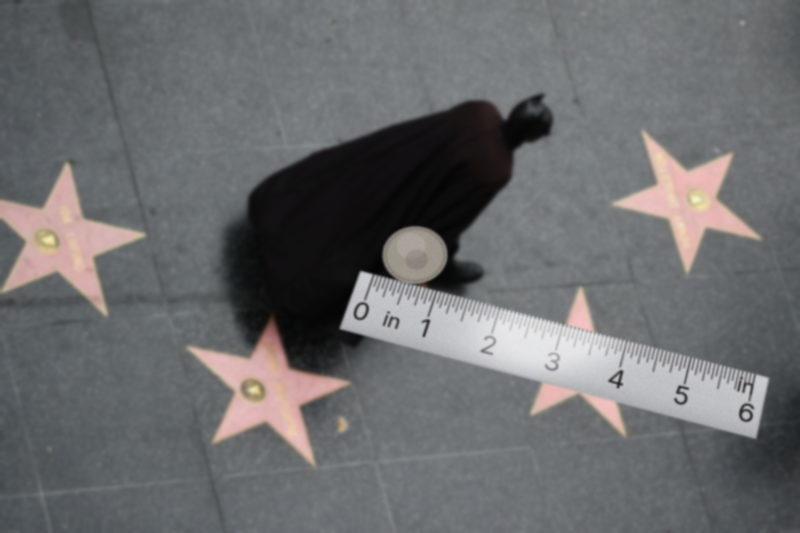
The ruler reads in 1
